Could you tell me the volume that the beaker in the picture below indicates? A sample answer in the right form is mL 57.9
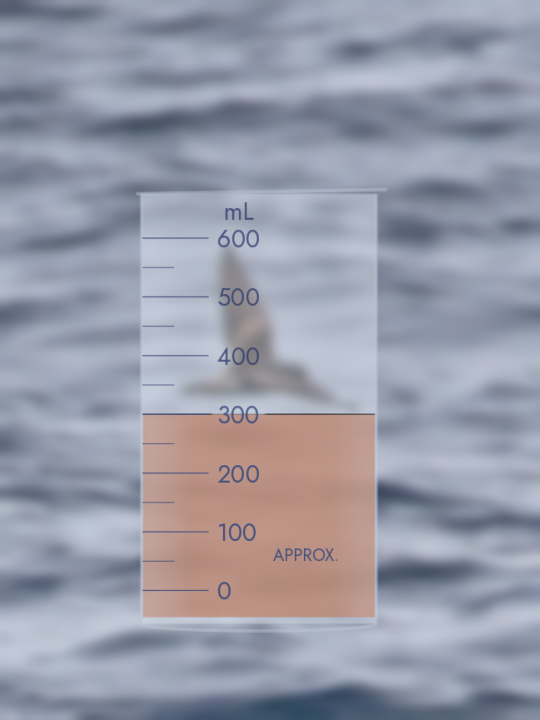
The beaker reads mL 300
